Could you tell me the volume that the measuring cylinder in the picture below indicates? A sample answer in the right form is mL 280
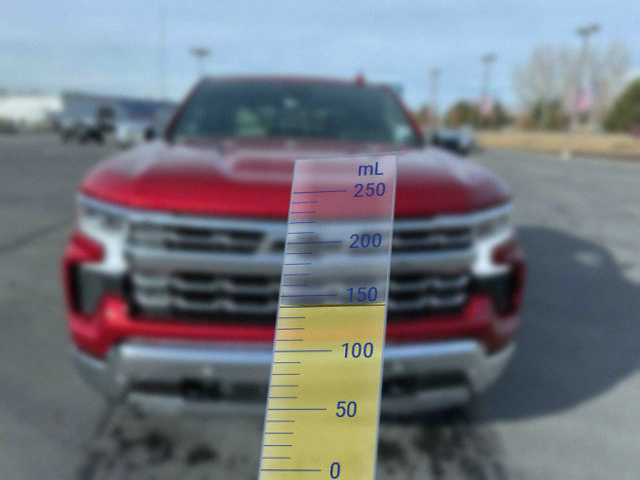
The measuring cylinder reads mL 140
